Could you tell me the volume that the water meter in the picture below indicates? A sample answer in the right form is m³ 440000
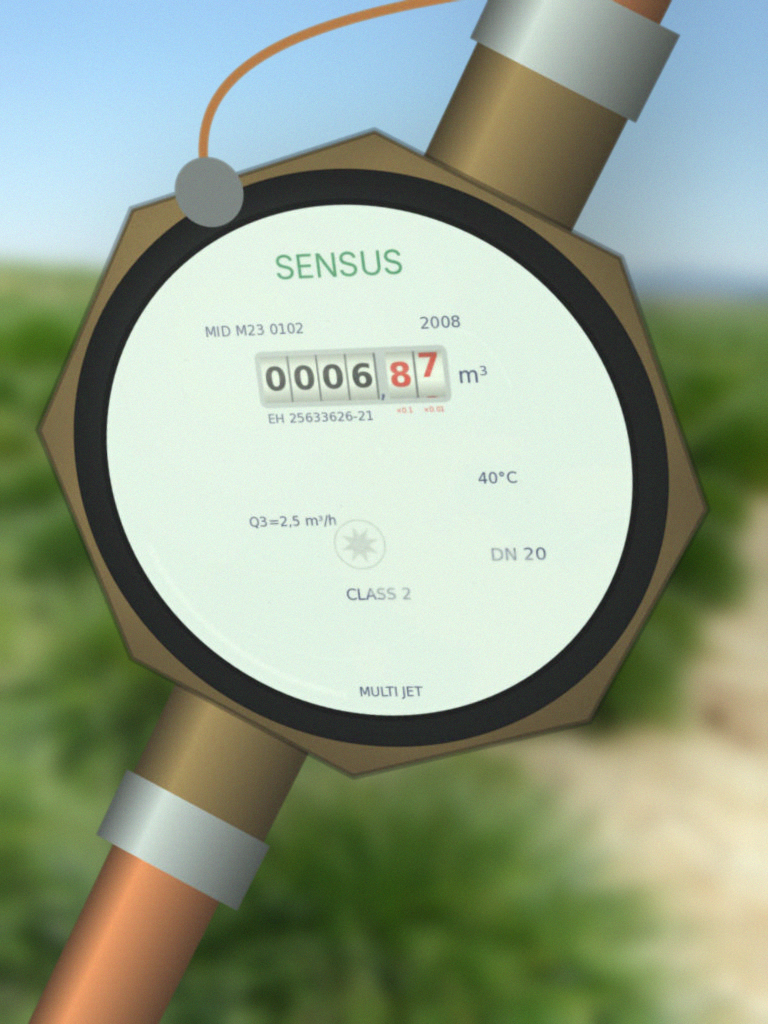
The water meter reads m³ 6.87
